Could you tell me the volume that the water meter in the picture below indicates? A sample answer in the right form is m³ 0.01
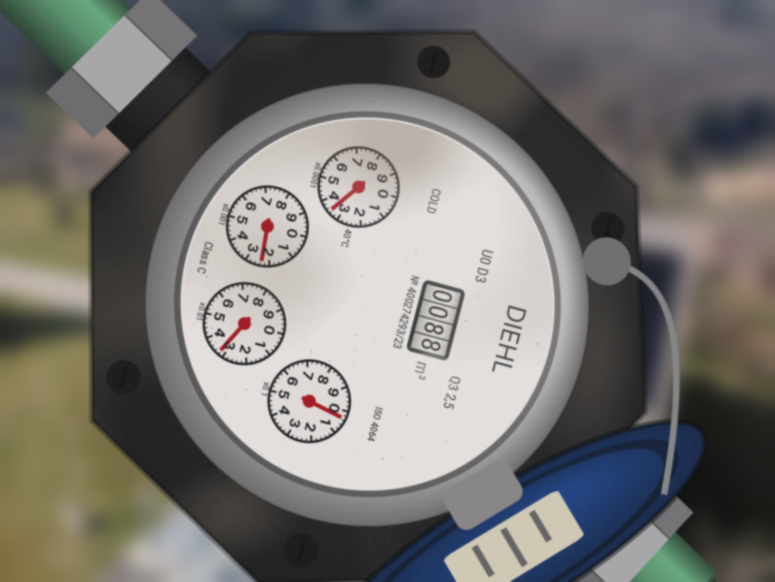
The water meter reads m³ 88.0323
